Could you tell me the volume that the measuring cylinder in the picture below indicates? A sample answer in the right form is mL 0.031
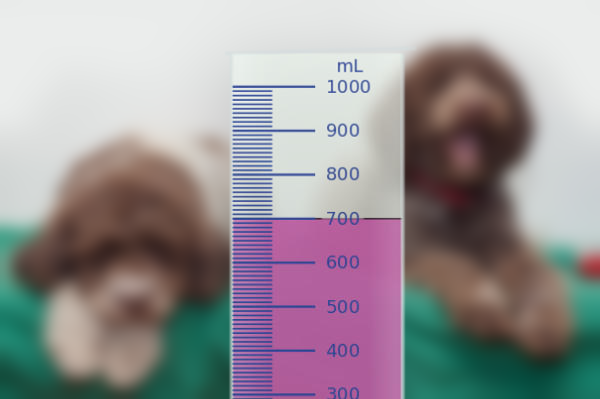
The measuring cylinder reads mL 700
